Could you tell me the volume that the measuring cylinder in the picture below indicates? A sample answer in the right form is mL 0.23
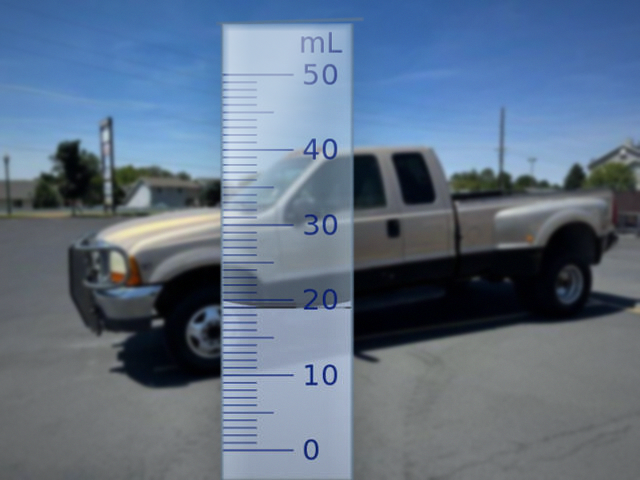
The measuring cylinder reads mL 19
